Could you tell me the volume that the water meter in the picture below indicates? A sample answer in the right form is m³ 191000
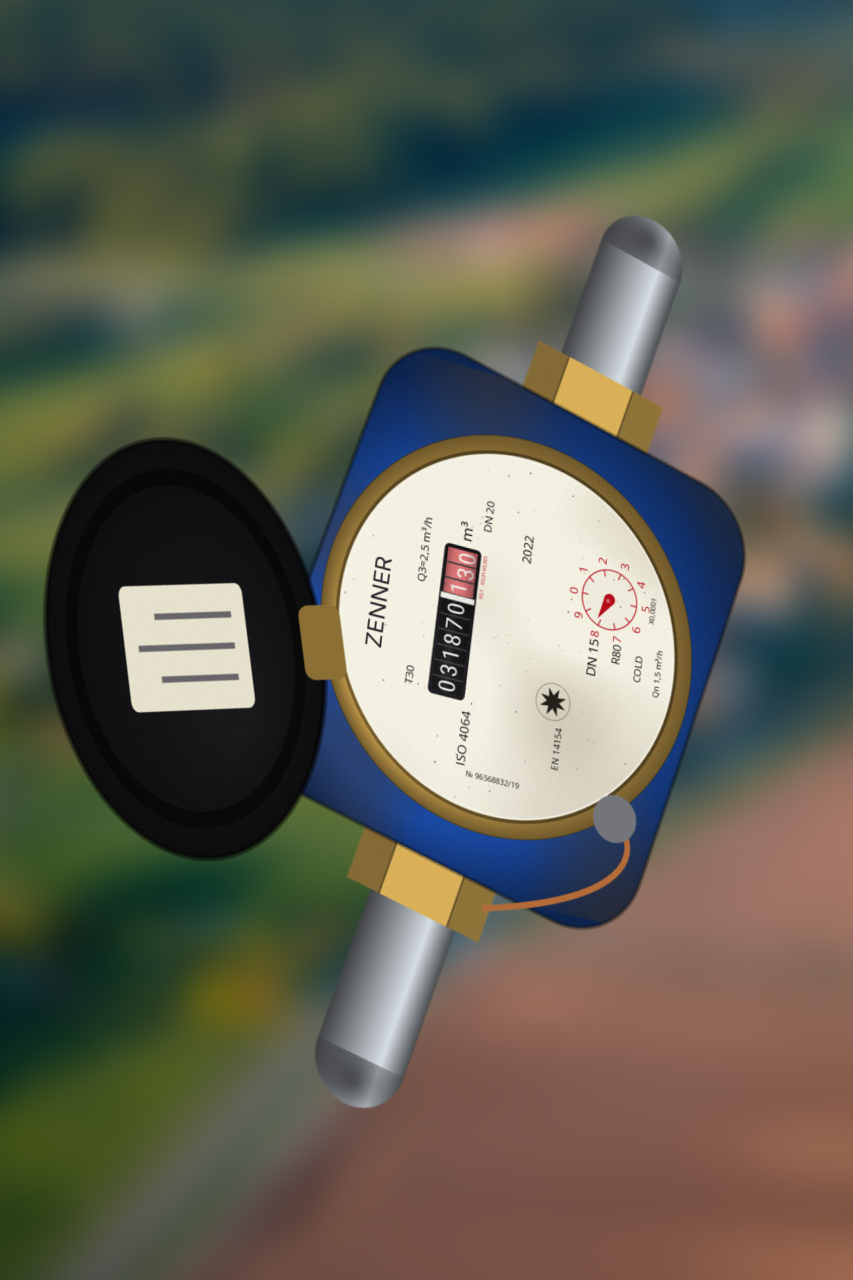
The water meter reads m³ 31870.1298
